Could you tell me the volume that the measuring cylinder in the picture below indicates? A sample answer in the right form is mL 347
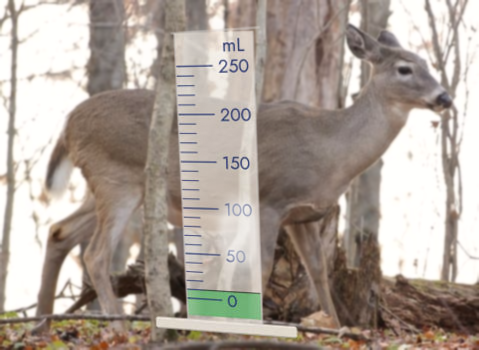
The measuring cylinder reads mL 10
